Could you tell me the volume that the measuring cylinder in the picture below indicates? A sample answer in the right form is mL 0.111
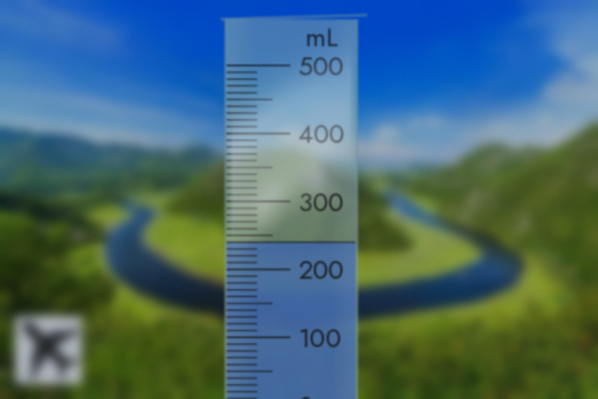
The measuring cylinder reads mL 240
